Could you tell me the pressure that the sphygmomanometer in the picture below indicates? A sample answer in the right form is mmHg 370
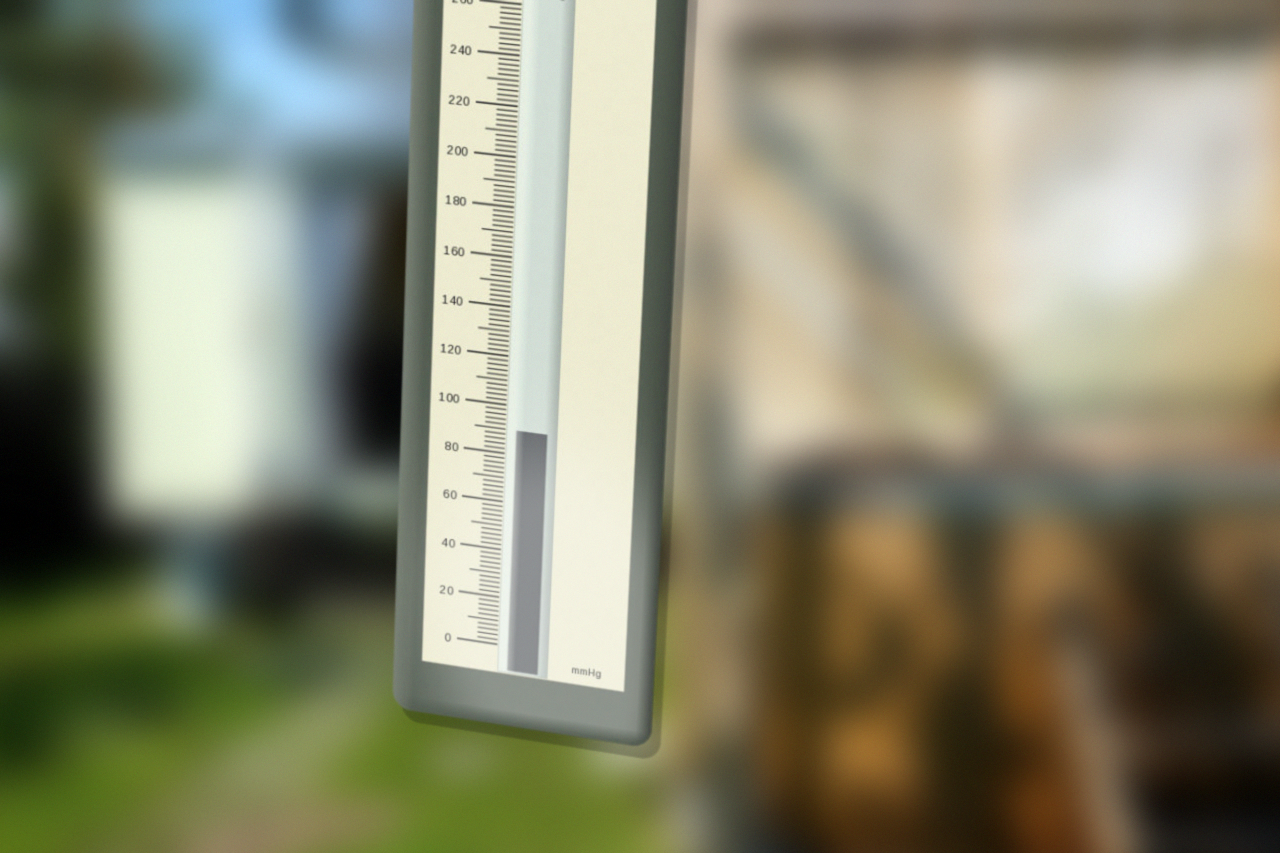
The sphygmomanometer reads mmHg 90
